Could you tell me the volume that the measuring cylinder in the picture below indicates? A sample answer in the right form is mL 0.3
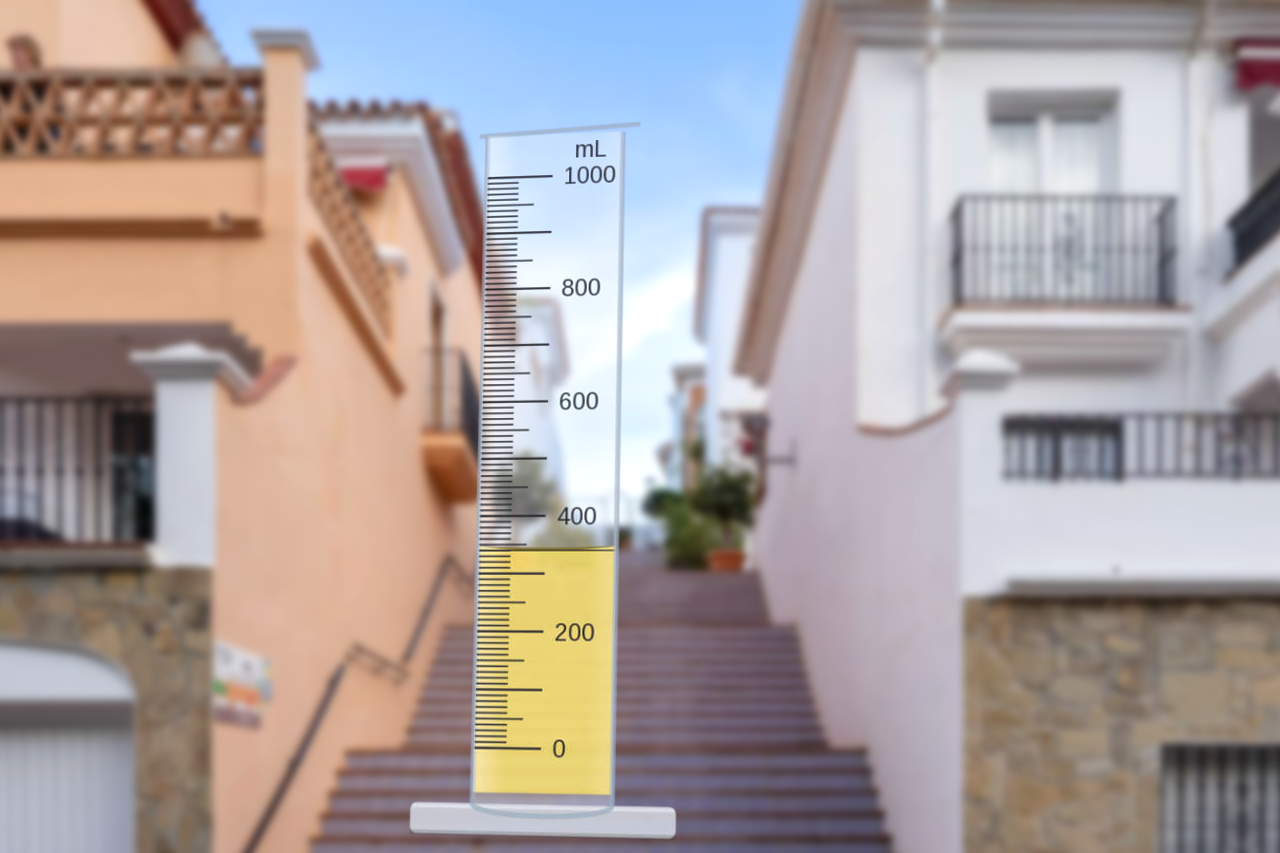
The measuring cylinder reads mL 340
